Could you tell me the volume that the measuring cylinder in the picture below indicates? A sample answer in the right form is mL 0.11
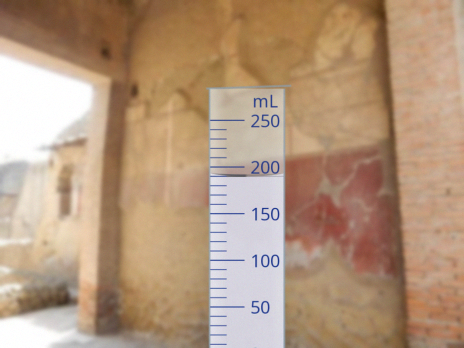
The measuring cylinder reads mL 190
